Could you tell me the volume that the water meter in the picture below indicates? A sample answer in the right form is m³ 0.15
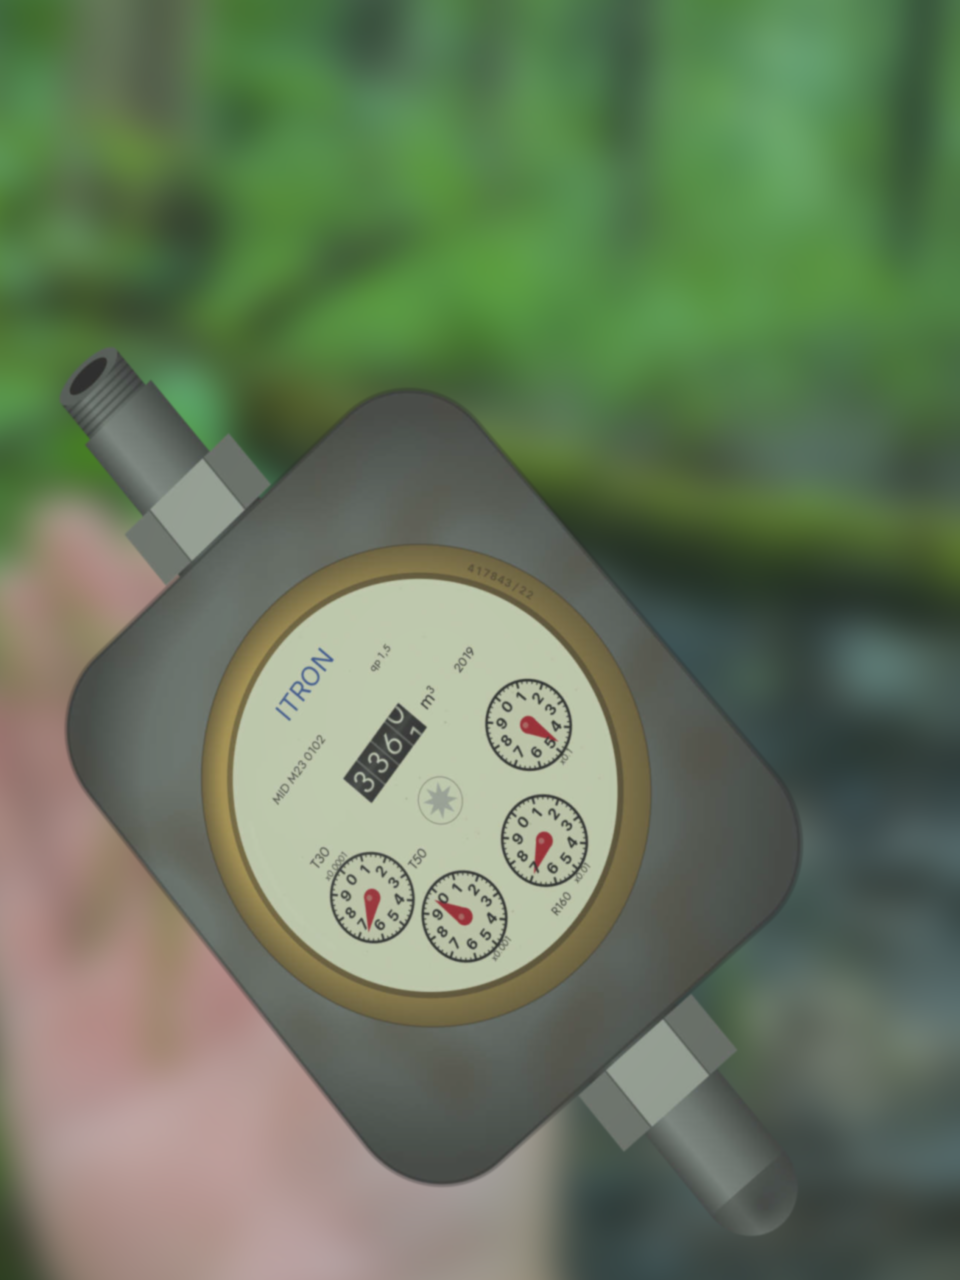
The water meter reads m³ 3360.4696
